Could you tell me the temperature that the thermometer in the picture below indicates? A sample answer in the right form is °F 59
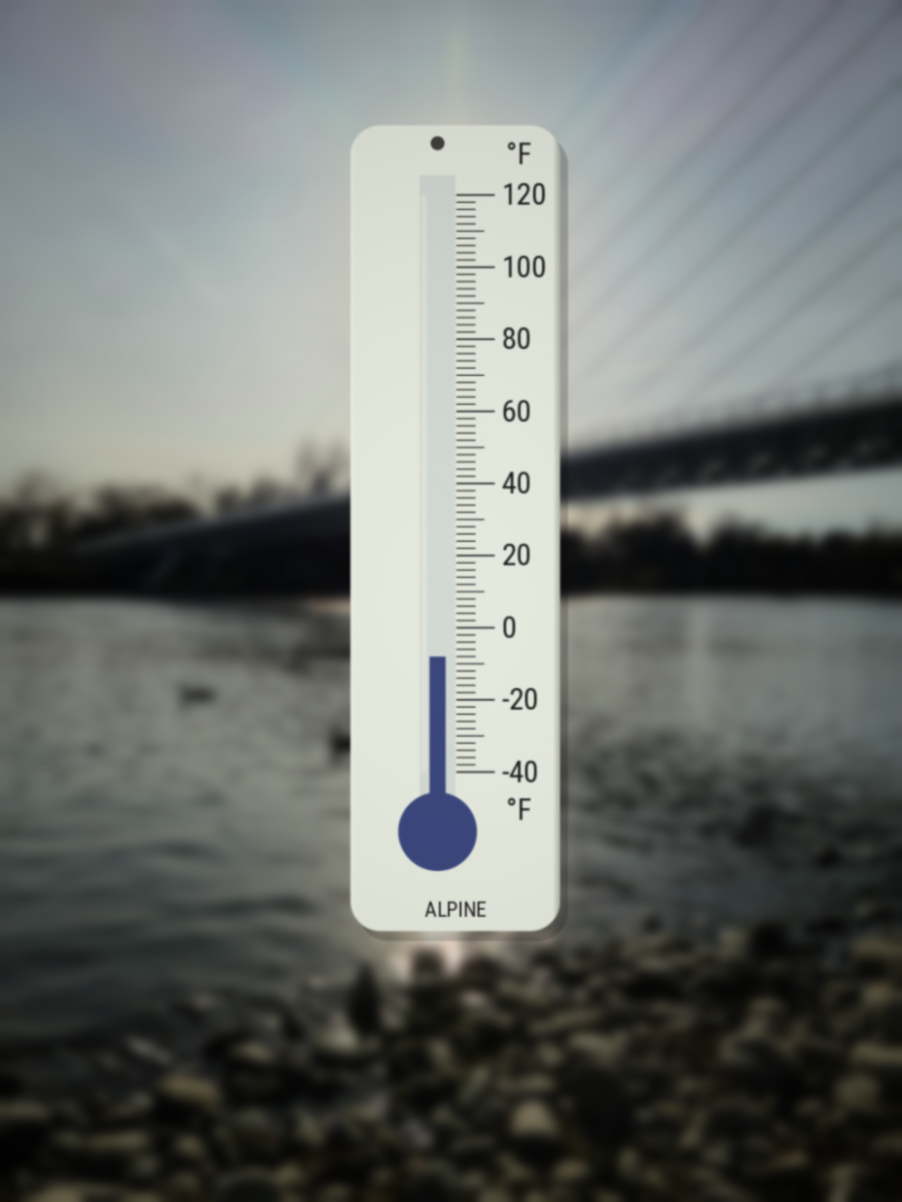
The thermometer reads °F -8
